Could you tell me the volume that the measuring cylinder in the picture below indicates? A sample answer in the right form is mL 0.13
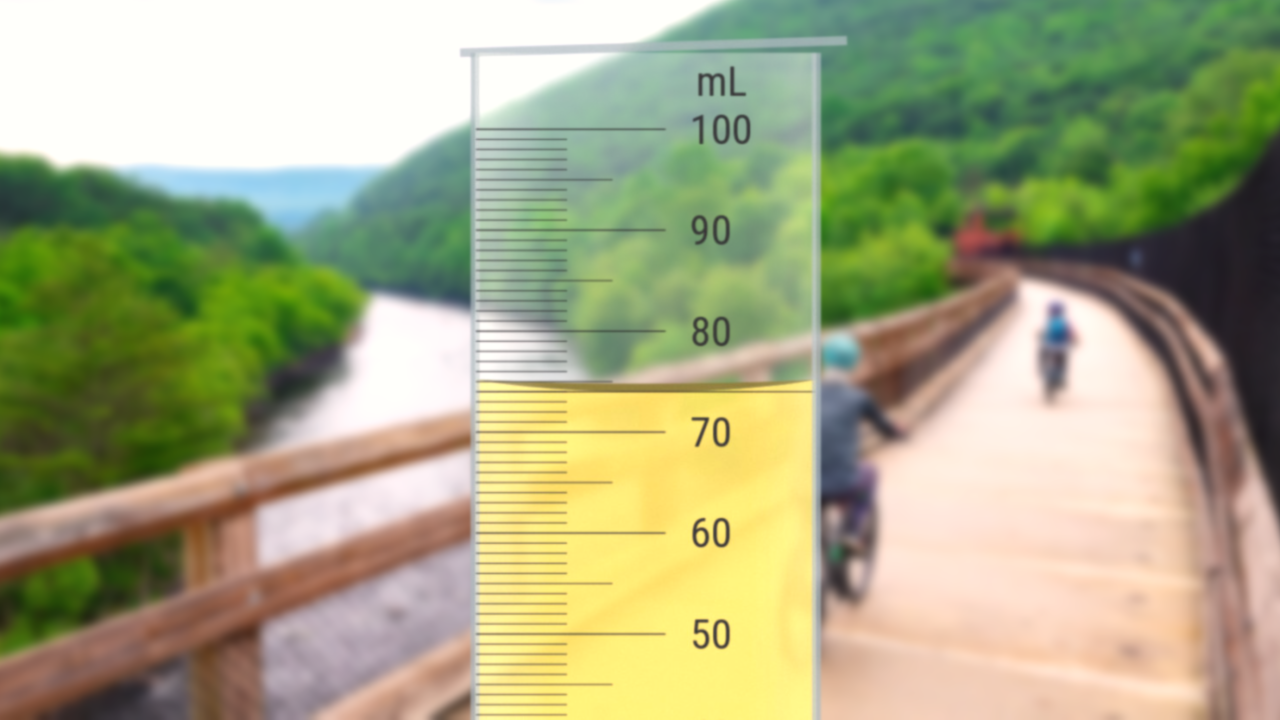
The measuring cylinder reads mL 74
